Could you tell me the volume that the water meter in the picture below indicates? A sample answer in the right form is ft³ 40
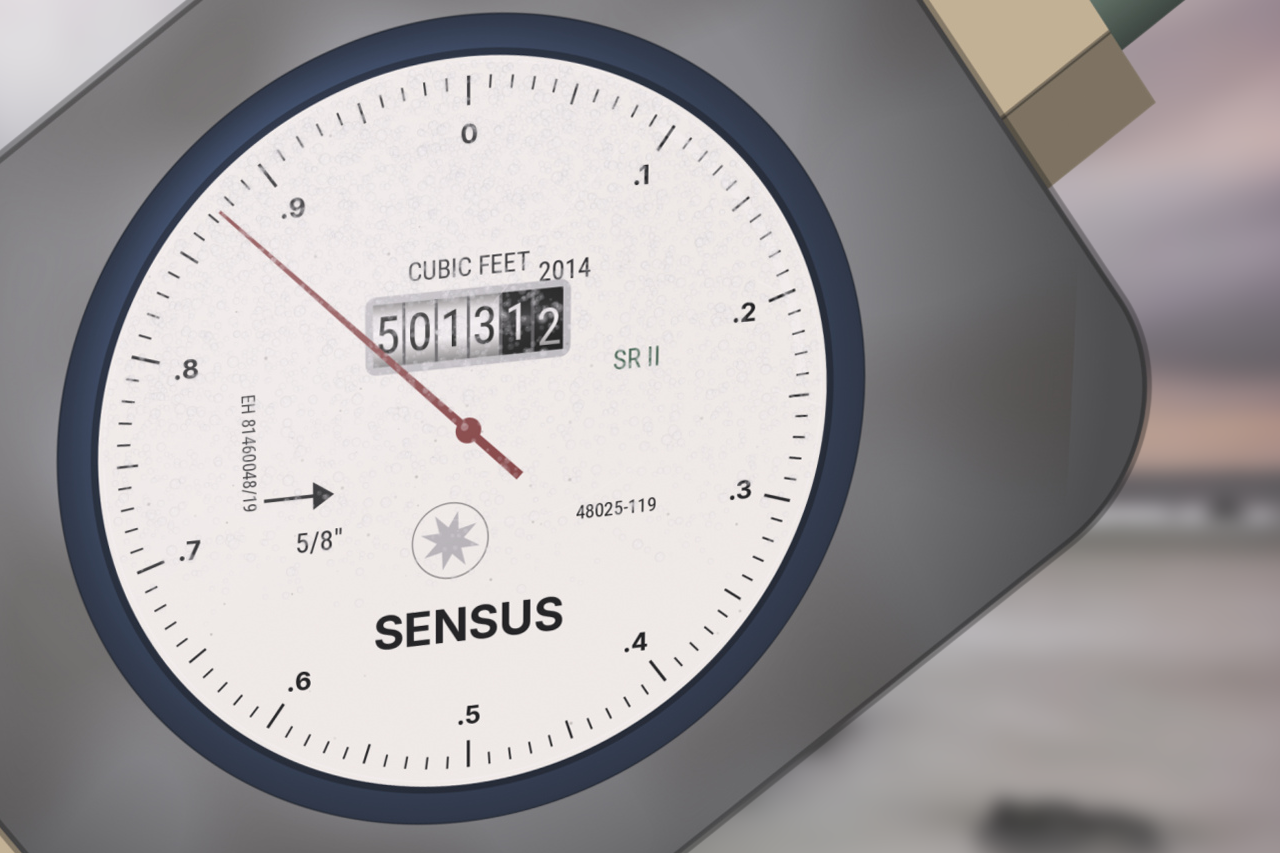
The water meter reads ft³ 501311.87
